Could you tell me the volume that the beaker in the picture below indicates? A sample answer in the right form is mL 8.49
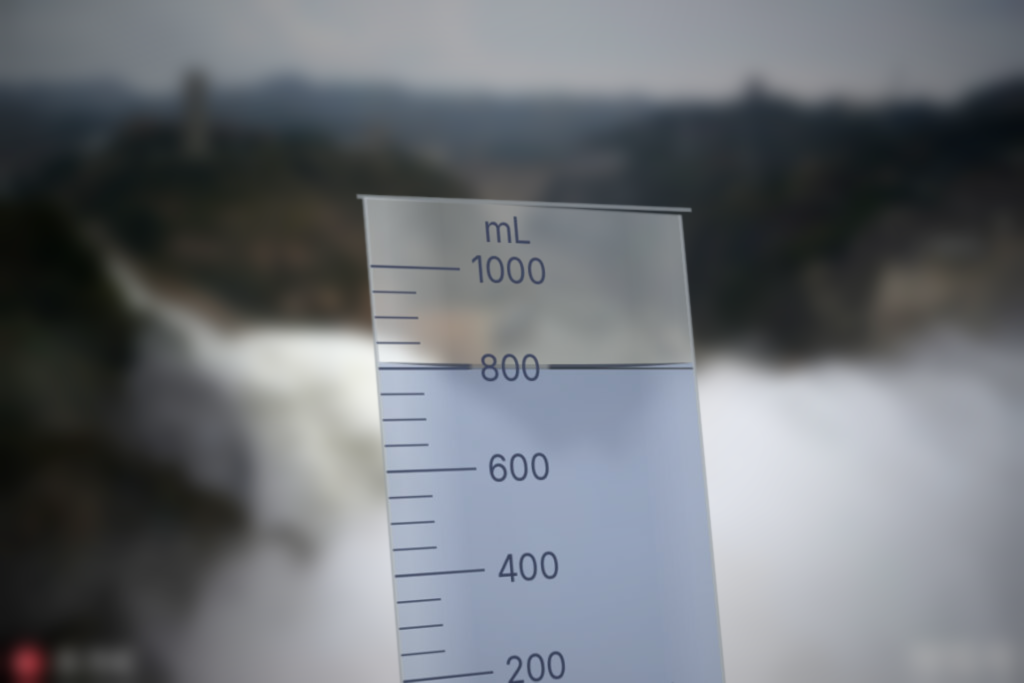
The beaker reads mL 800
